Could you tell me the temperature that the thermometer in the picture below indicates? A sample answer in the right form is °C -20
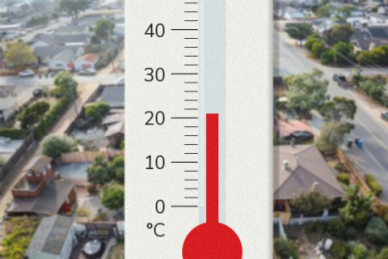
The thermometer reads °C 21
